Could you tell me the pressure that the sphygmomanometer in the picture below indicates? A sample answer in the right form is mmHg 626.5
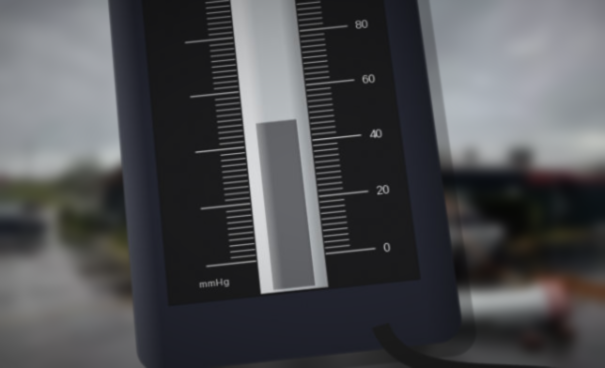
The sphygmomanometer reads mmHg 48
